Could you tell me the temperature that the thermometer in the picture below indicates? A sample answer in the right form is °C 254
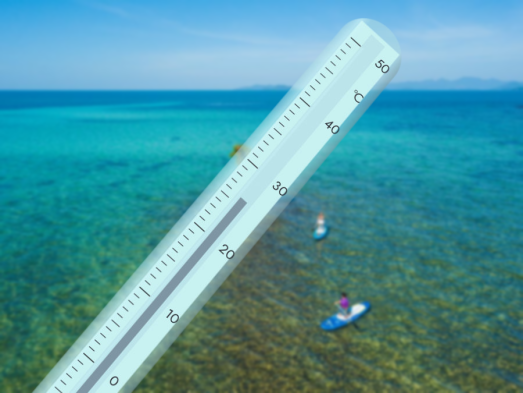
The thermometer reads °C 26
